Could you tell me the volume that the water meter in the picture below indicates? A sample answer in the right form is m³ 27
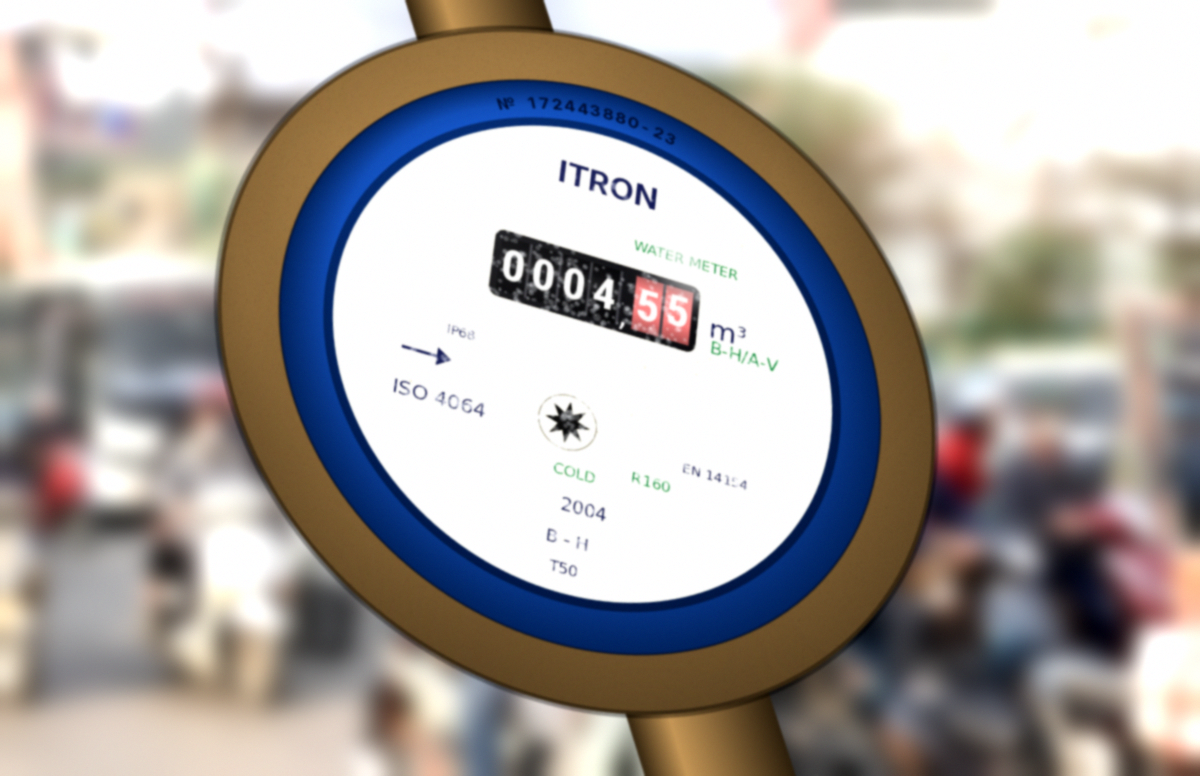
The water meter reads m³ 4.55
